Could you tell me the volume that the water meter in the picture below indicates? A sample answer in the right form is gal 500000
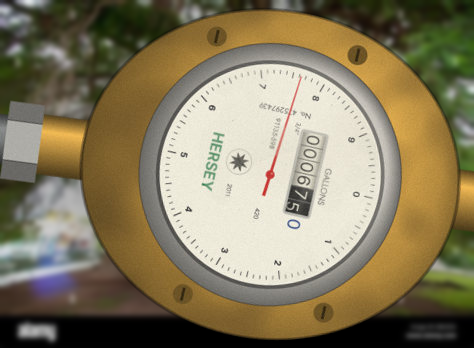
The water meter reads gal 6747.6
